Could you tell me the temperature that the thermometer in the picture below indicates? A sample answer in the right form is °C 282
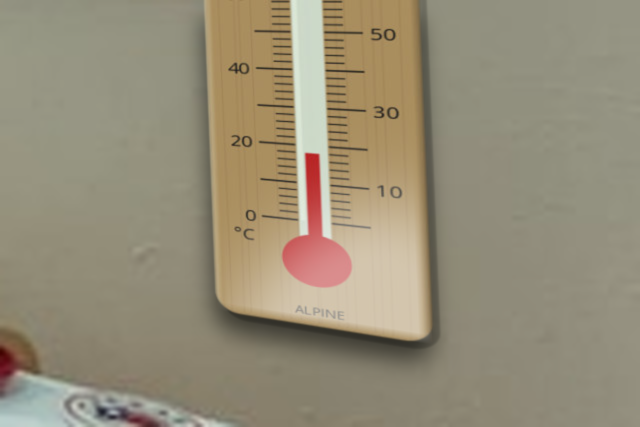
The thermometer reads °C 18
